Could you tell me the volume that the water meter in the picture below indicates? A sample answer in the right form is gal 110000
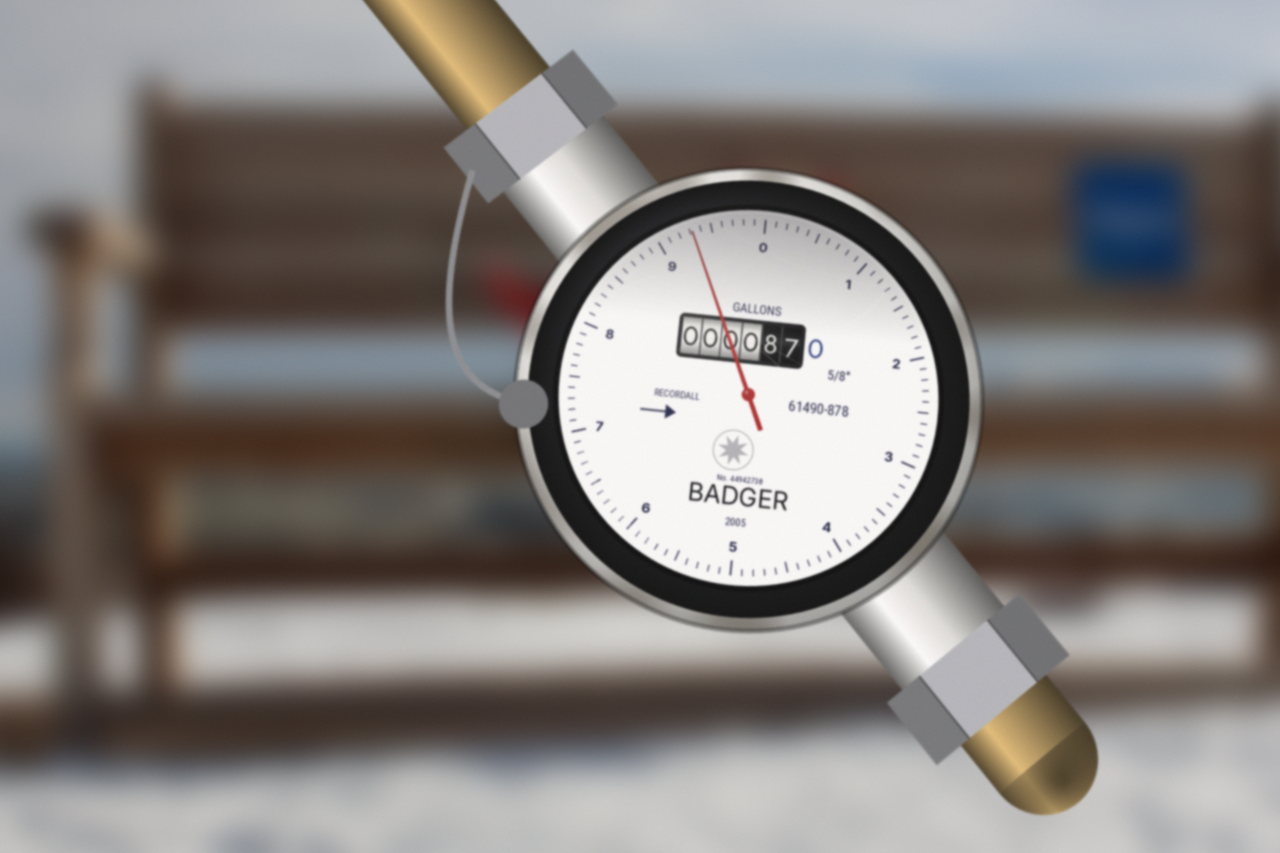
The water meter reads gal 869.3
